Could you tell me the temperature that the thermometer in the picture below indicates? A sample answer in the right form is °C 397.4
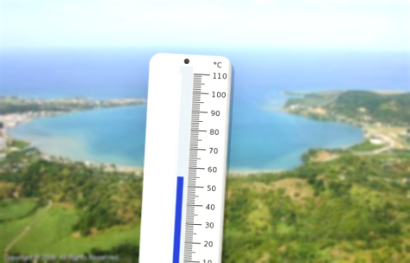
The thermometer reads °C 55
